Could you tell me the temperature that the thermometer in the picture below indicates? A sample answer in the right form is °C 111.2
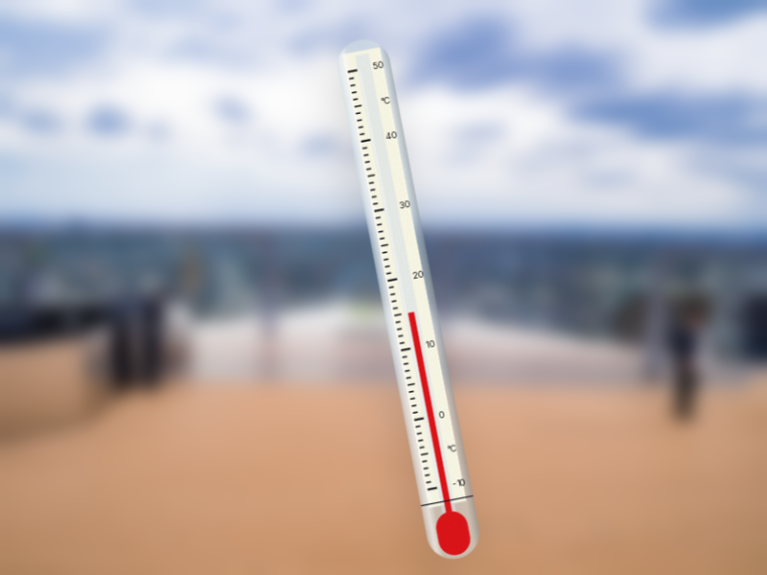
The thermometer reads °C 15
